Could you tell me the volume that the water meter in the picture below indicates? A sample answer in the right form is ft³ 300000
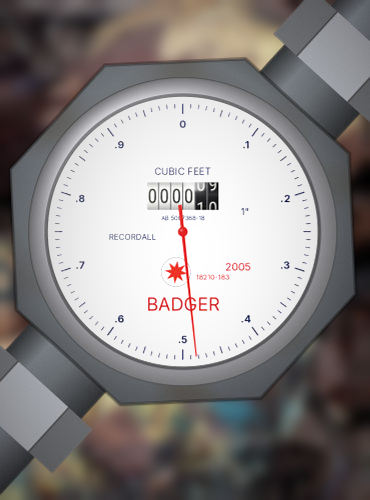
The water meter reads ft³ 9.48
